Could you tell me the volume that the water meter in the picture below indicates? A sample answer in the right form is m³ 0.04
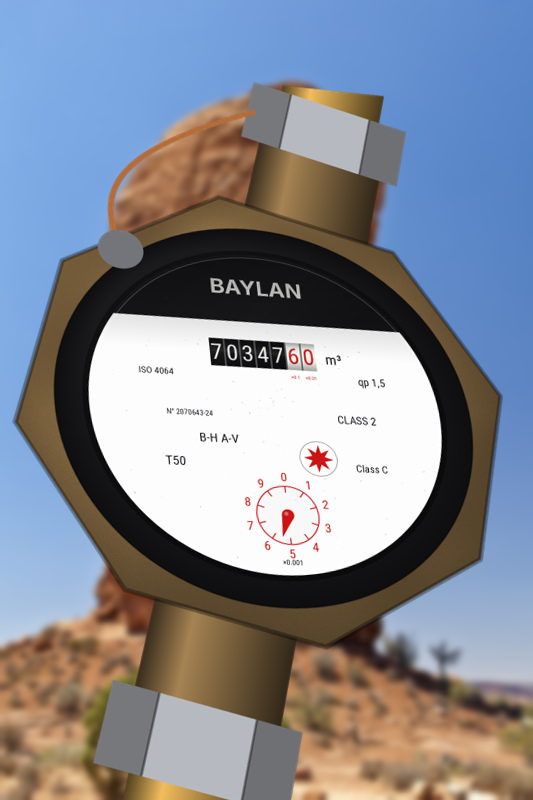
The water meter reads m³ 70347.605
